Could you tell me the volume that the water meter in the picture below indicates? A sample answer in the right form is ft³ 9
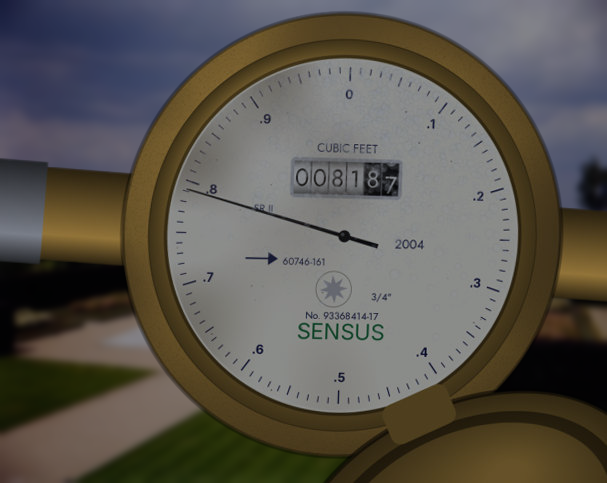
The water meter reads ft³ 8186.79
